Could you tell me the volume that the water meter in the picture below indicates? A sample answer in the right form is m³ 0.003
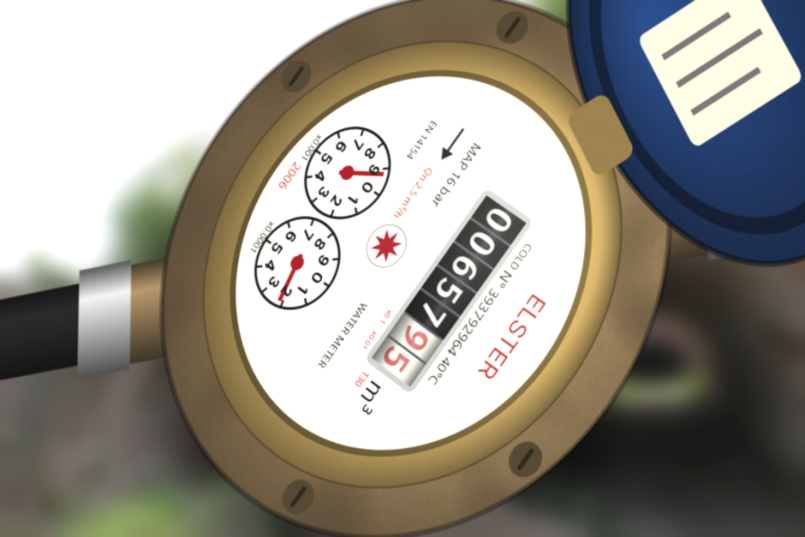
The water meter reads m³ 657.9492
